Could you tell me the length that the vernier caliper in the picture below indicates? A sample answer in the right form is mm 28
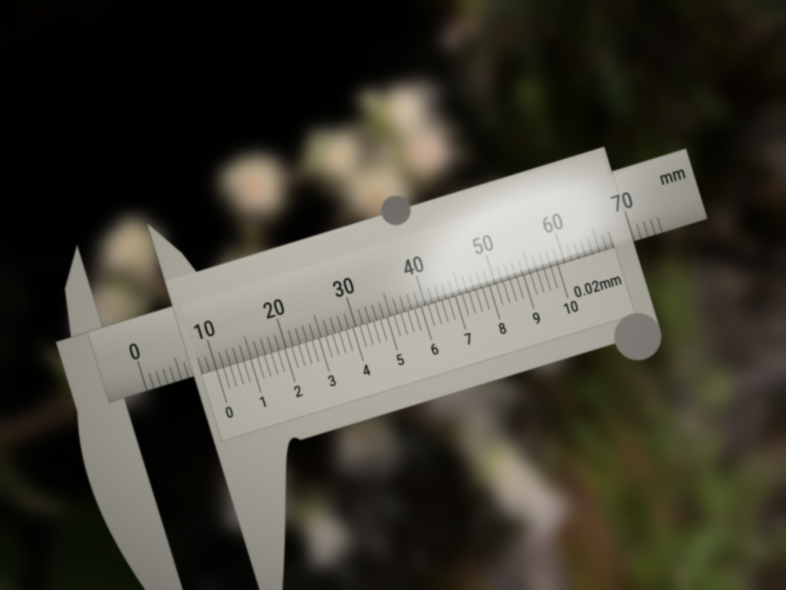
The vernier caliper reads mm 10.0
